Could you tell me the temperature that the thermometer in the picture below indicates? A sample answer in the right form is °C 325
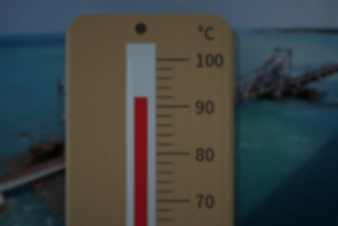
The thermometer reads °C 92
